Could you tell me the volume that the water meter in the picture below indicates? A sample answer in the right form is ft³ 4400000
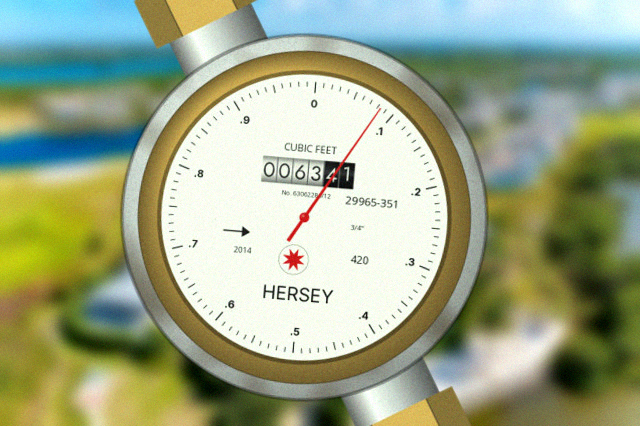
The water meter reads ft³ 6341.08
